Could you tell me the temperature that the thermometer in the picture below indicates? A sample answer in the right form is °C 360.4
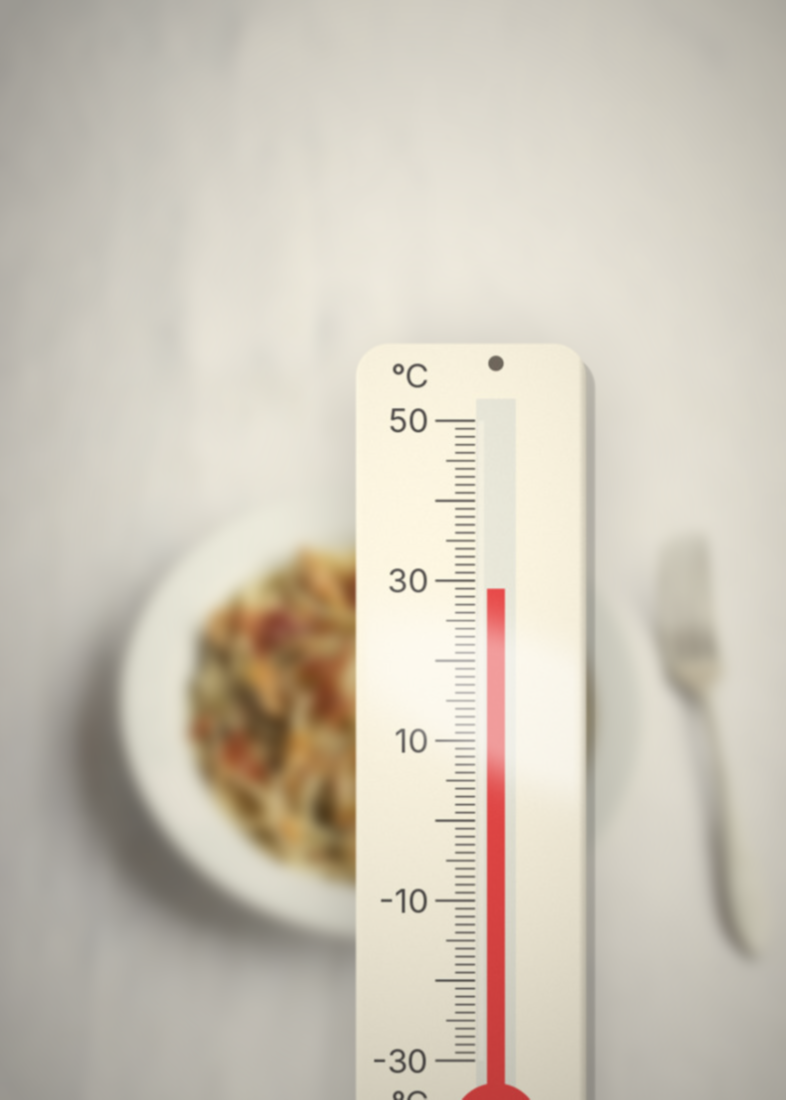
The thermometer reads °C 29
